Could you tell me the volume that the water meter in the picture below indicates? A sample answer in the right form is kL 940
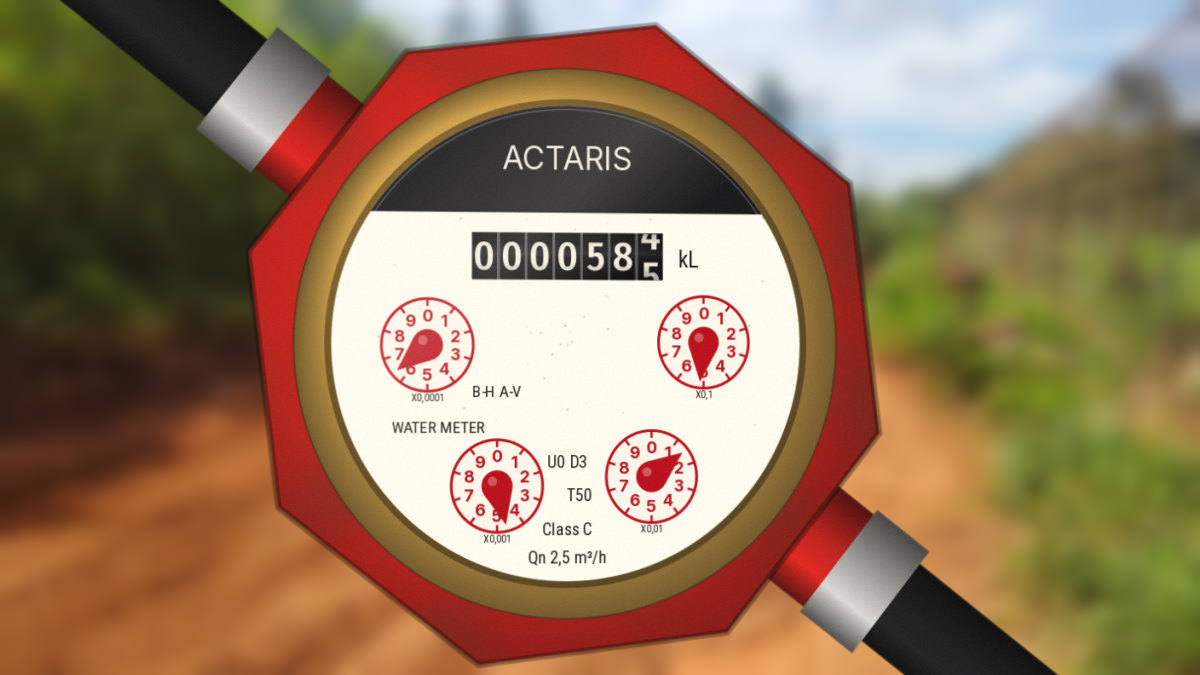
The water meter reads kL 584.5146
